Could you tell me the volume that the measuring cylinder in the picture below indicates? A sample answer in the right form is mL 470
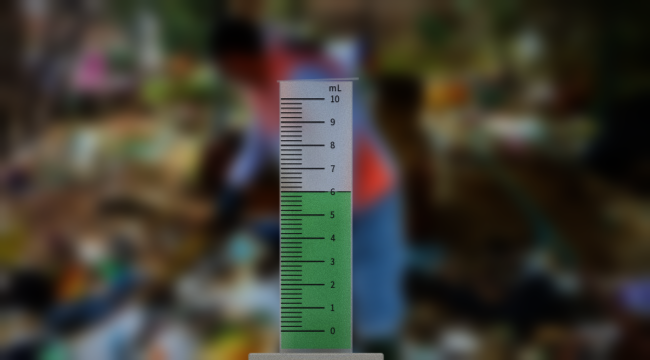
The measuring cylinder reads mL 6
